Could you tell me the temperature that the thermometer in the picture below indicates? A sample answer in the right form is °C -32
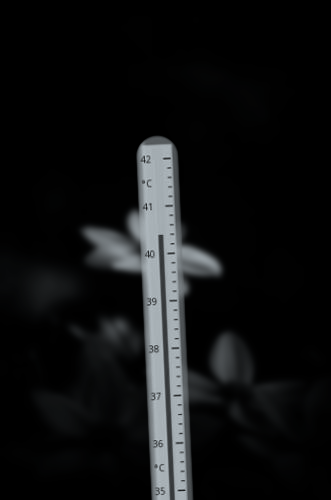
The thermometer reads °C 40.4
